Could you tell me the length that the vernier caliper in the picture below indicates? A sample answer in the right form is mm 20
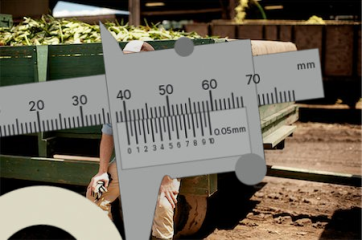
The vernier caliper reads mm 40.0
